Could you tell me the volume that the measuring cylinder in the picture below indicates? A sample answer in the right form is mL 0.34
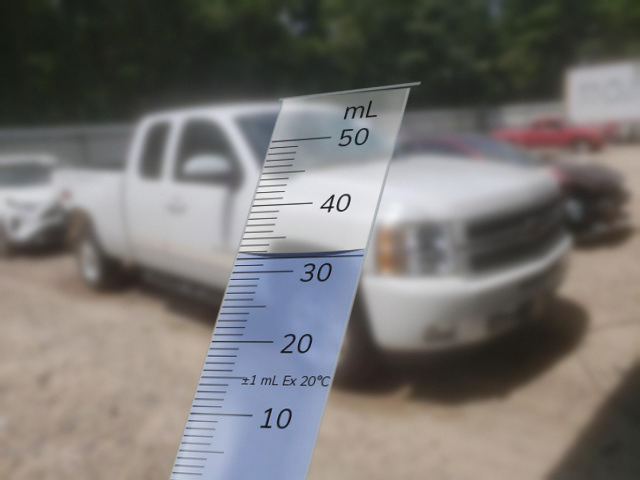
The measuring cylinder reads mL 32
